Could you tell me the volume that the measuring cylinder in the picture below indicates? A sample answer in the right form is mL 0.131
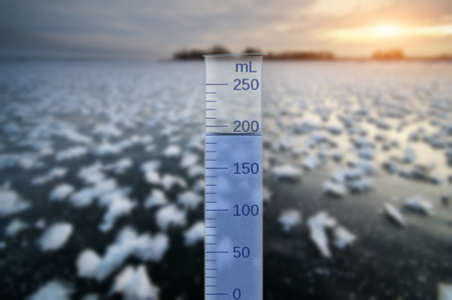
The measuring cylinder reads mL 190
